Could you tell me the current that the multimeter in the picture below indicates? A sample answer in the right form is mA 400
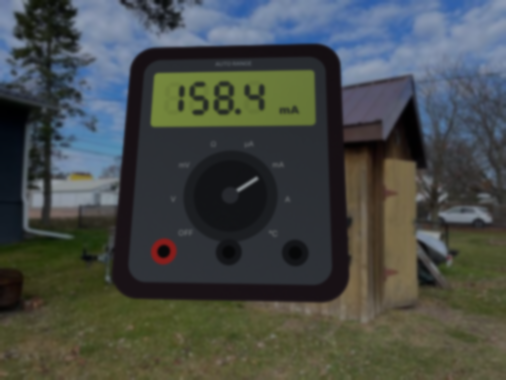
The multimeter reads mA 158.4
